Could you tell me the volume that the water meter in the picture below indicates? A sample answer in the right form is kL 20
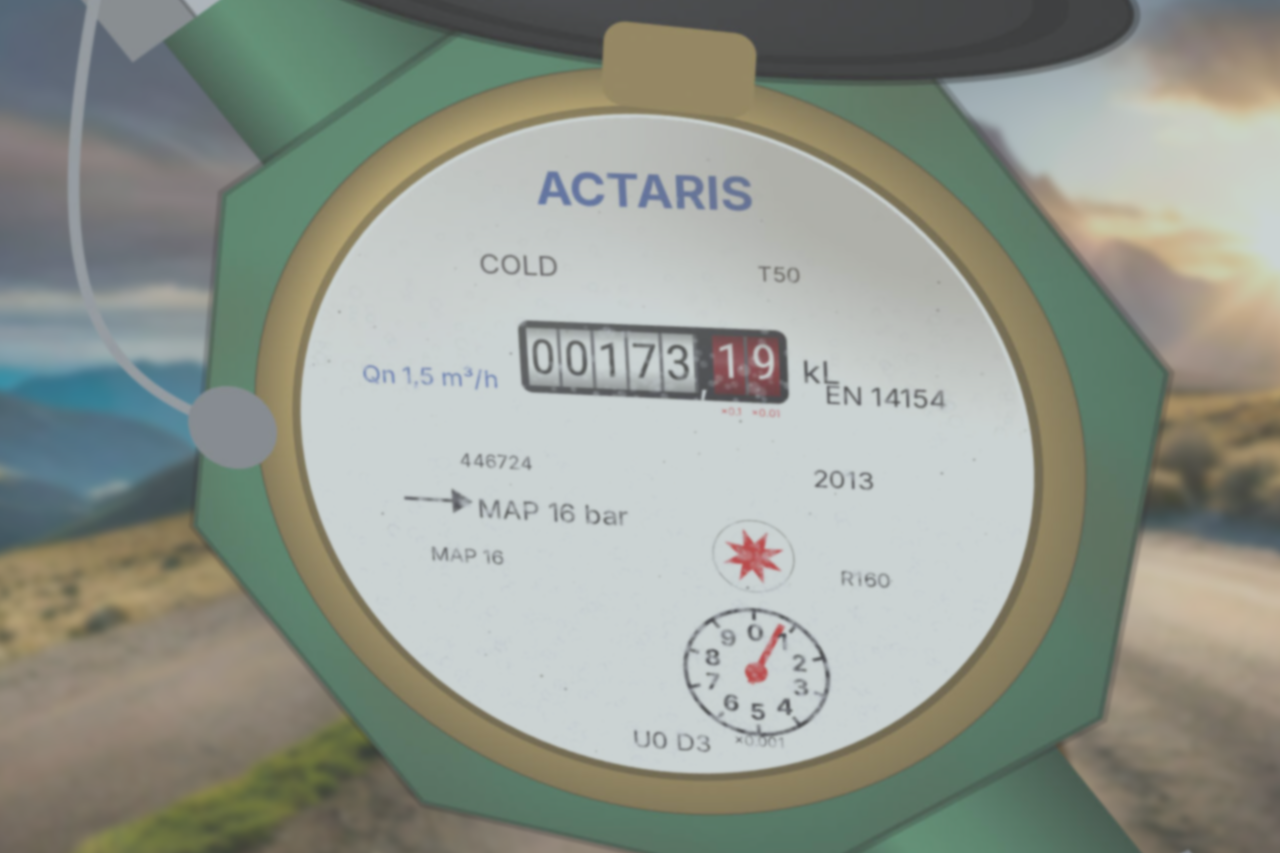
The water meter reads kL 173.190
